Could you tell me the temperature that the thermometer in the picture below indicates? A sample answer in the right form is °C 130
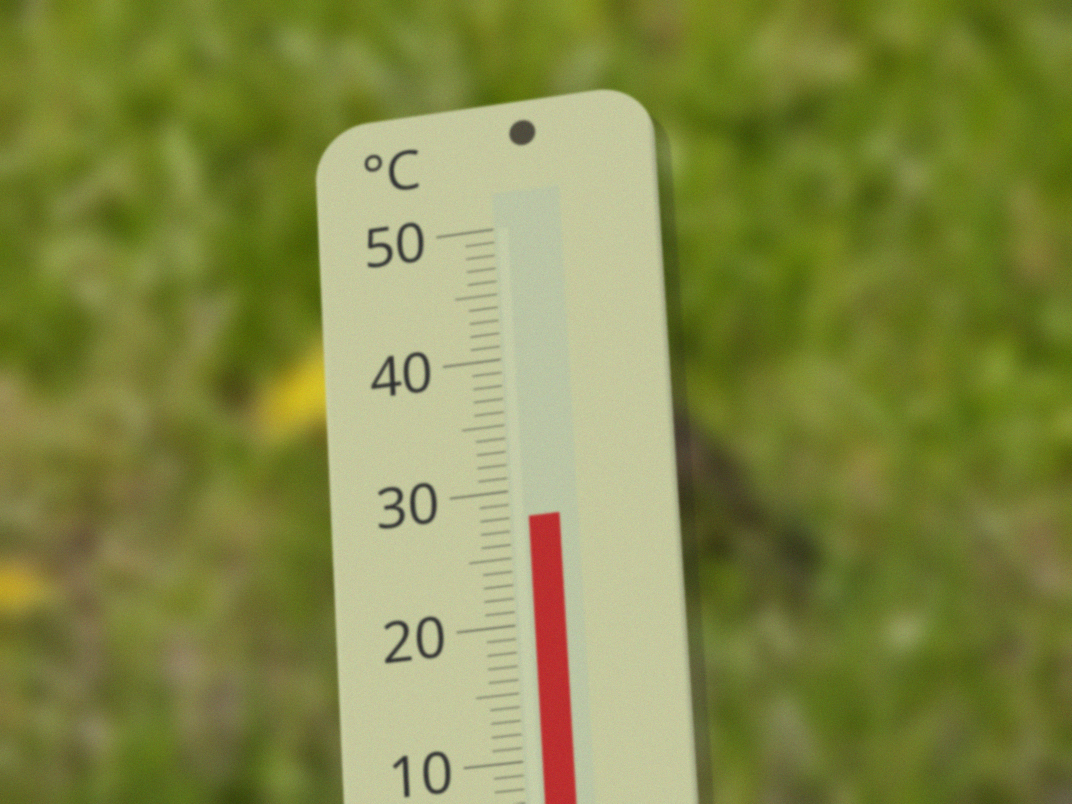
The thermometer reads °C 28
